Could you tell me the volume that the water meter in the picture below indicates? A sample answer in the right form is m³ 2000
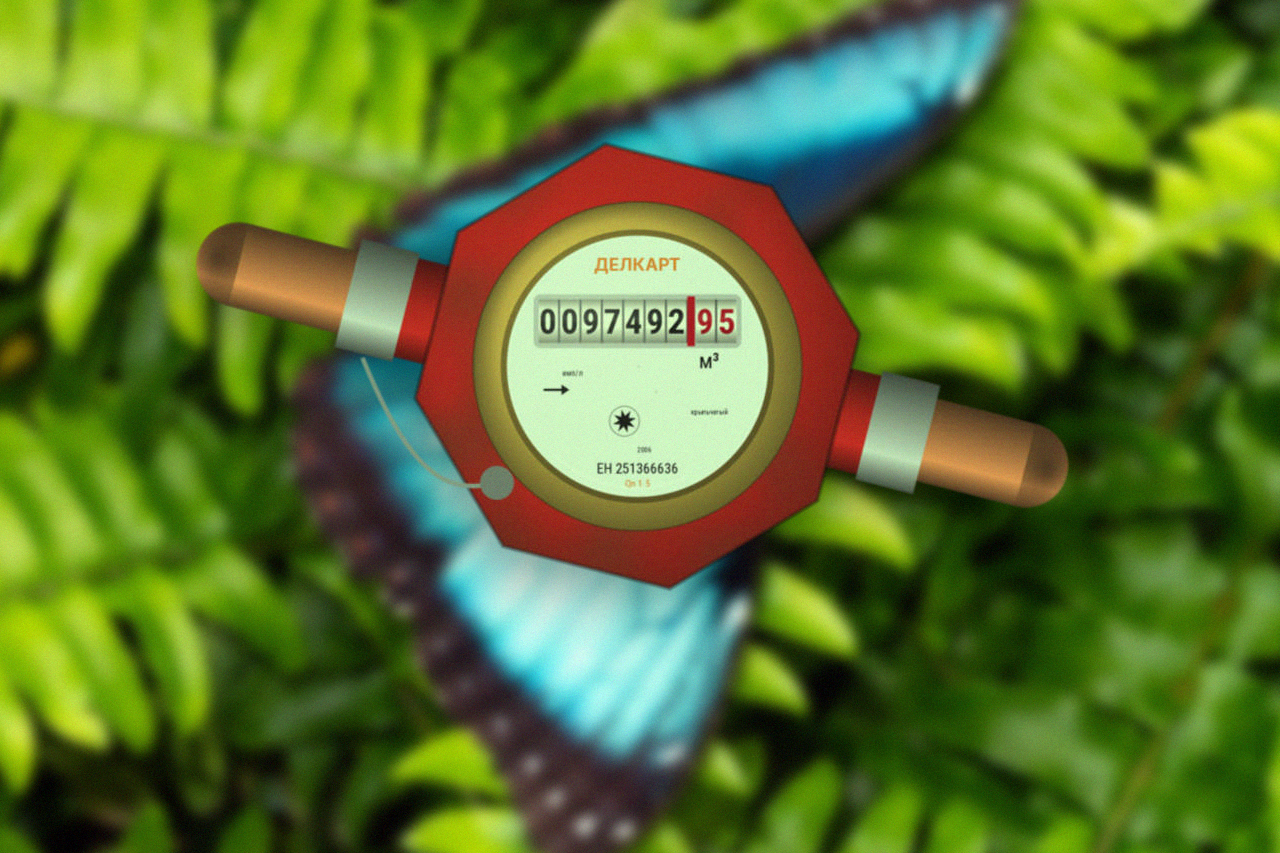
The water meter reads m³ 97492.95
